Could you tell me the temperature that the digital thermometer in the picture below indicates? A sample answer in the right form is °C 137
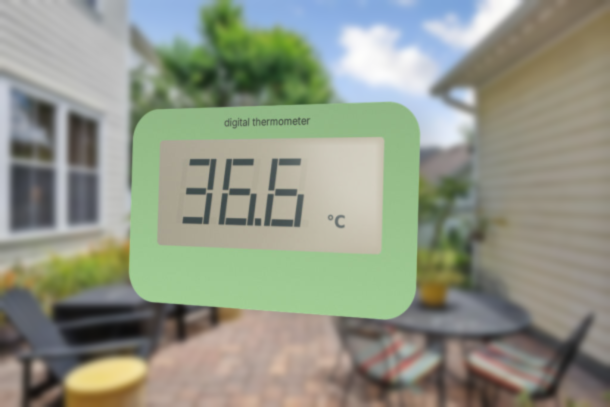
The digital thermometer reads °C 36.6
